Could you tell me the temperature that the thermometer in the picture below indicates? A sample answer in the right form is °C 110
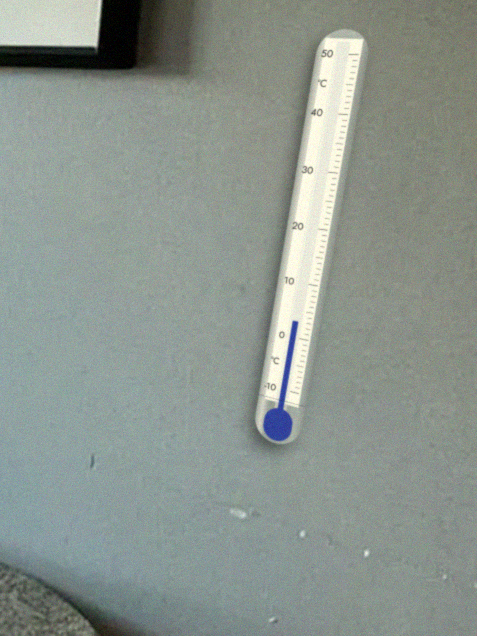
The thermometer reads °C 3
